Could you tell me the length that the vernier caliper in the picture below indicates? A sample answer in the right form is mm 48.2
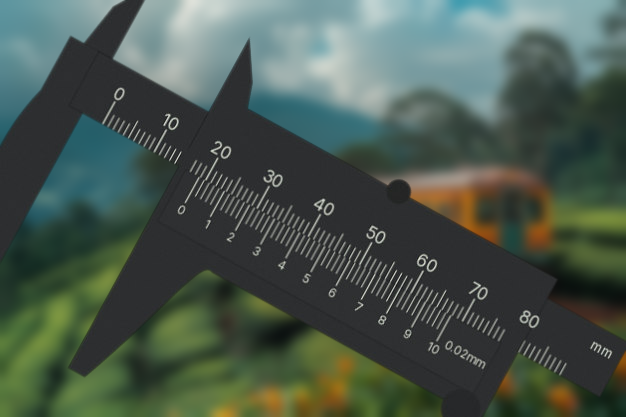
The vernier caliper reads mm 18.8
